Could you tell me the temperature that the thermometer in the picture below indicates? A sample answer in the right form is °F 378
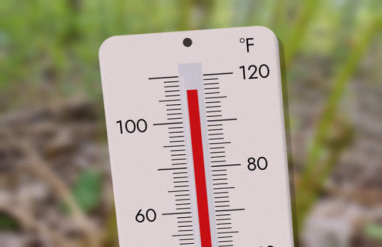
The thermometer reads °F 114
